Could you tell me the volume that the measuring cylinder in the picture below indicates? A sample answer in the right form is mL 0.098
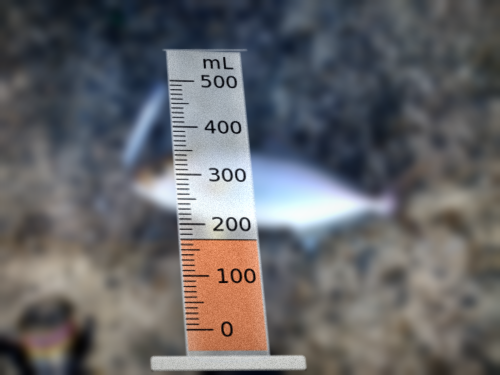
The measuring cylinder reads mL 170
